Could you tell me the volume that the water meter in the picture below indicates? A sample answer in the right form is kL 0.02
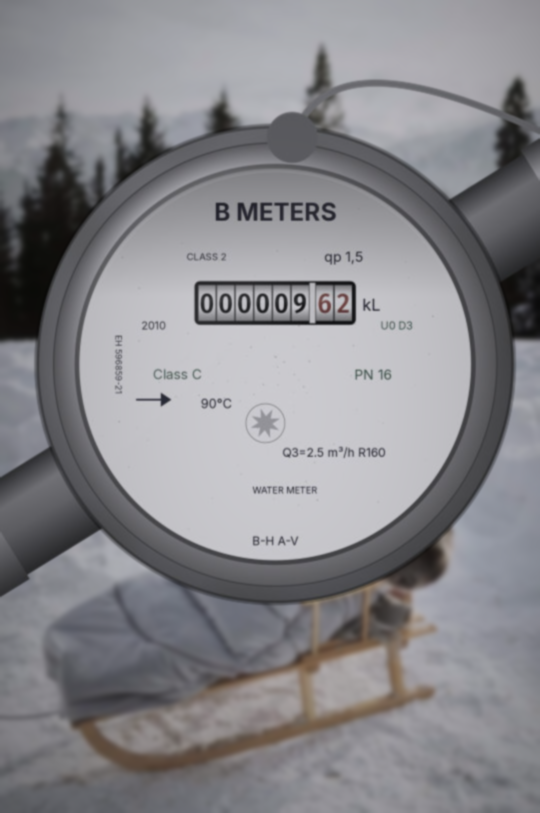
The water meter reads kL 9.62
